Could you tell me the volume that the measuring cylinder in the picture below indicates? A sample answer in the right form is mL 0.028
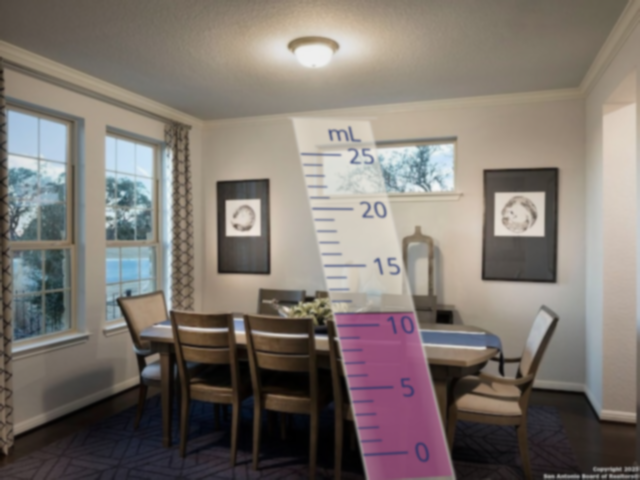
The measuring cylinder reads mL 11
